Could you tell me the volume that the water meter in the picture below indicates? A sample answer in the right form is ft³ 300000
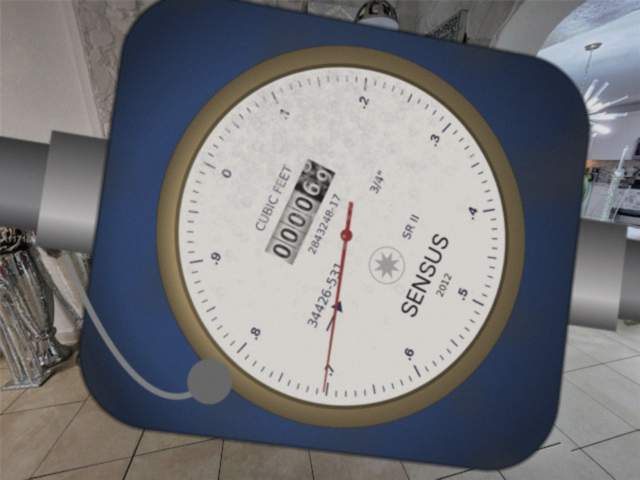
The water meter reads ft³ 68.70
